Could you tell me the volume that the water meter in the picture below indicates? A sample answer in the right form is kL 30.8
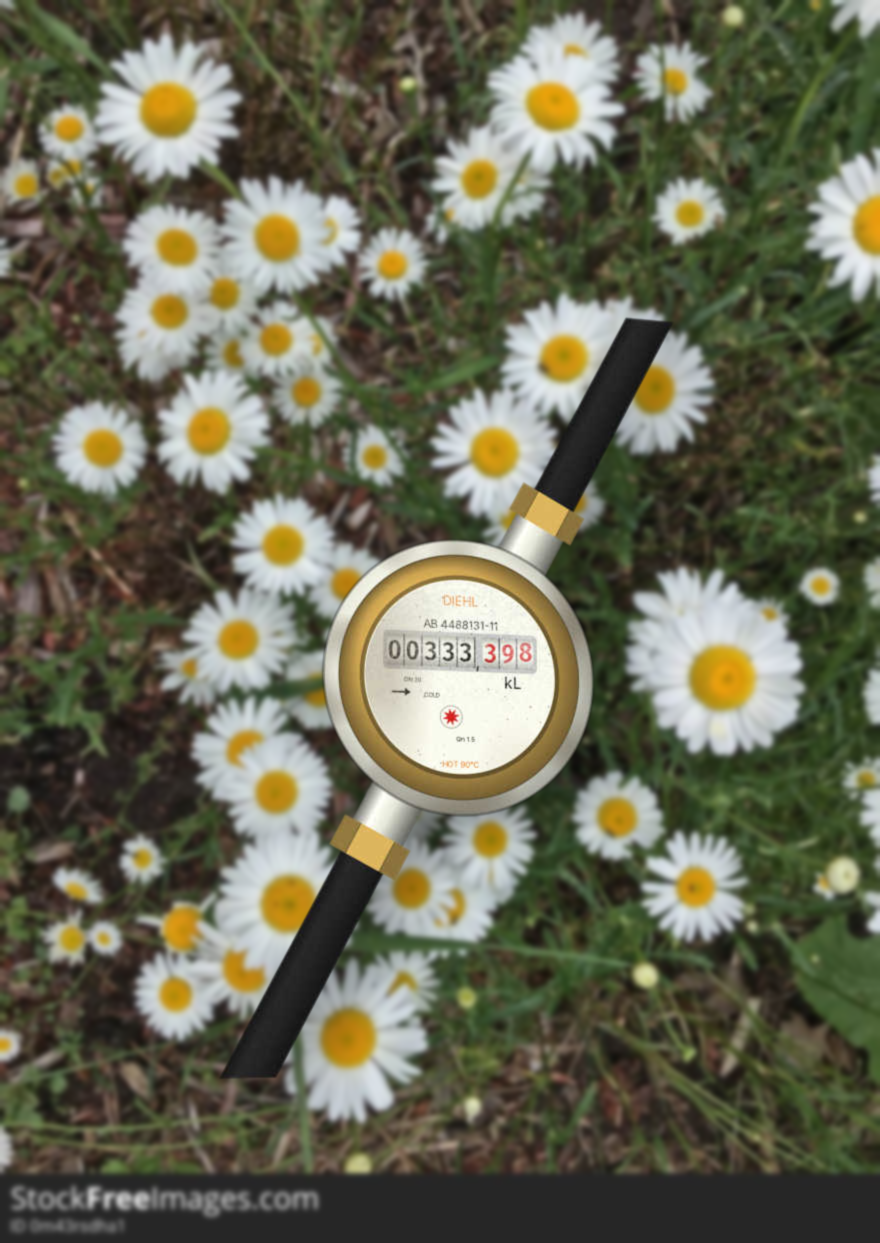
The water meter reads kL 333.398
